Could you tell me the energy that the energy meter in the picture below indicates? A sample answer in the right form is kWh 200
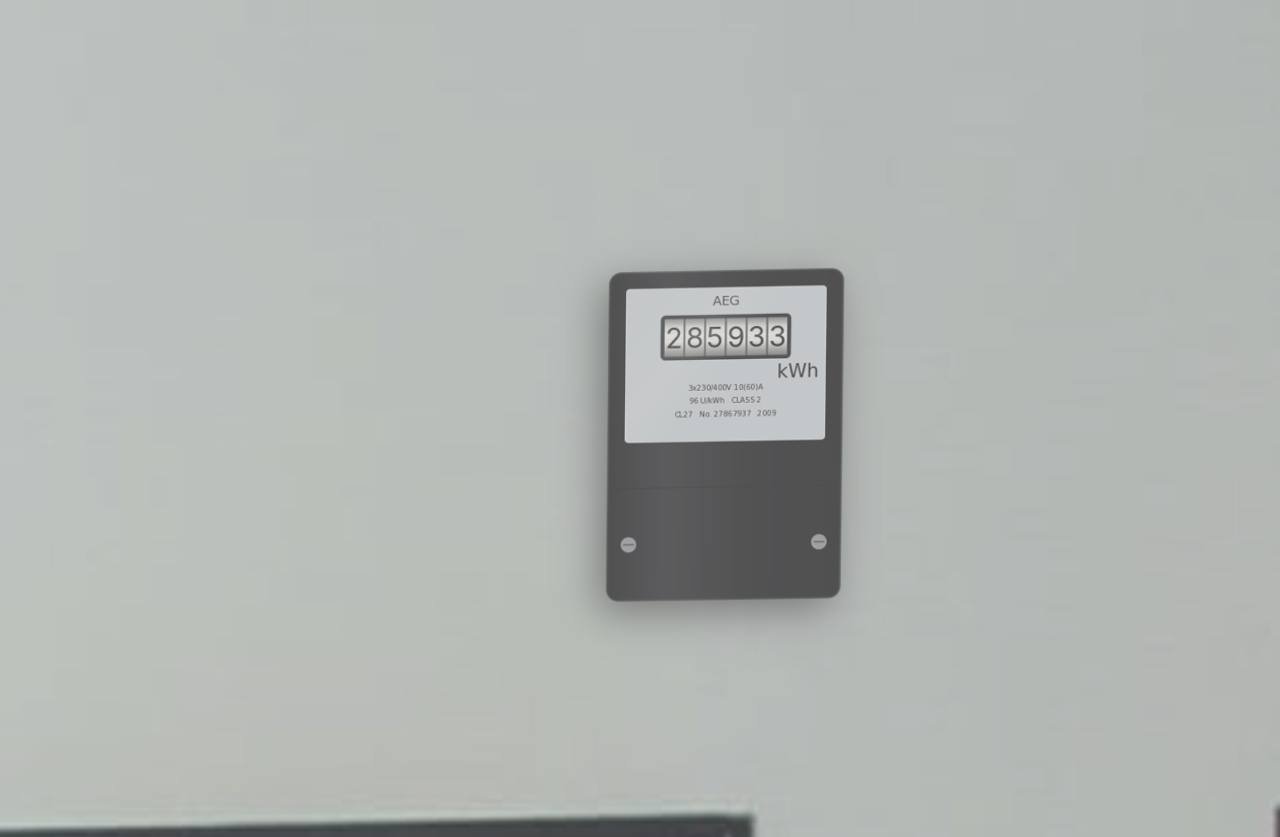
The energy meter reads kWh 285933
